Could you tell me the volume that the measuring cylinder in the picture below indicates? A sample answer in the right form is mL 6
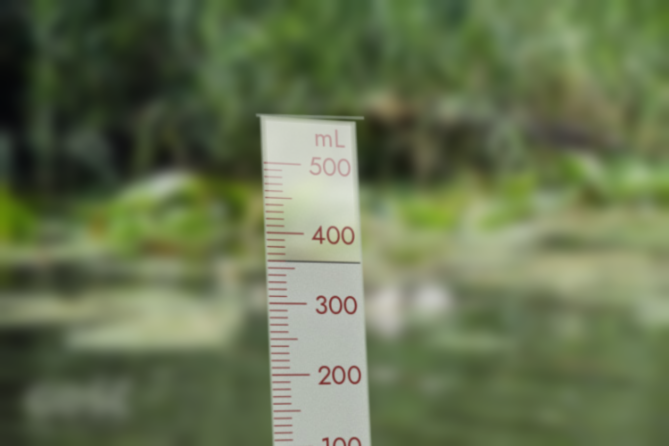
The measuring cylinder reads mL 360
